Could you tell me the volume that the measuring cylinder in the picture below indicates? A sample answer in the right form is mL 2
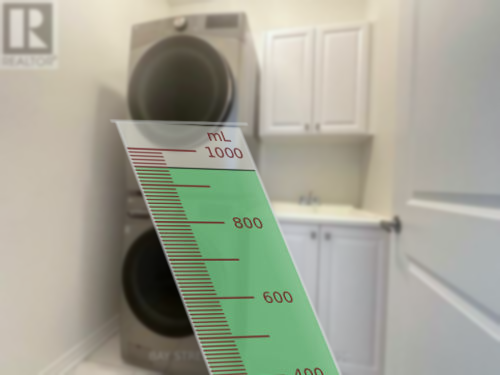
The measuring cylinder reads mL 950
